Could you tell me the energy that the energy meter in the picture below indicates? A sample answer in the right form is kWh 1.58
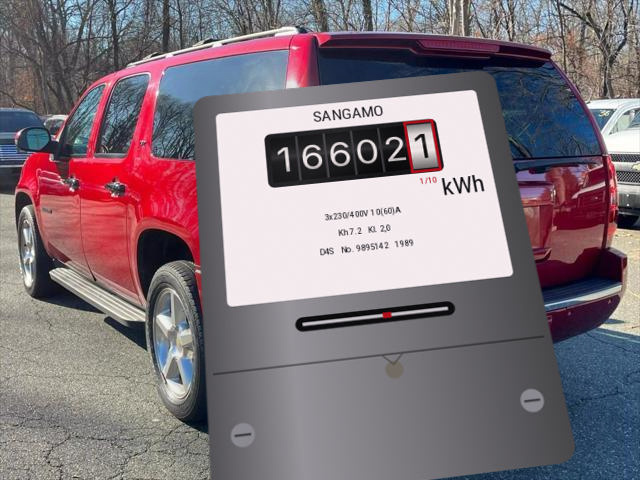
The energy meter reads kWh 16602.1
